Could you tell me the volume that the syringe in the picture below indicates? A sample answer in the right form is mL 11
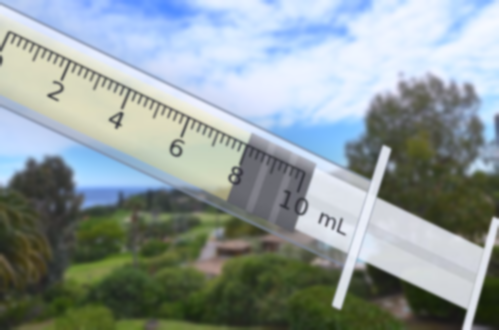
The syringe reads mL 8
